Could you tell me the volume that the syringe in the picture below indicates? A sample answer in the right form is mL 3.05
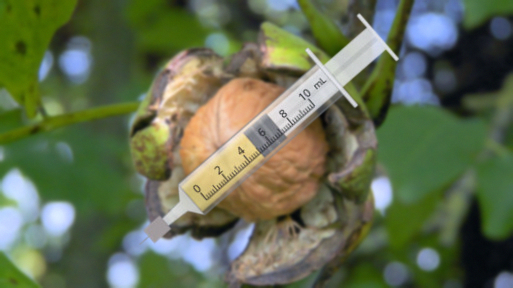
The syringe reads mL 5
